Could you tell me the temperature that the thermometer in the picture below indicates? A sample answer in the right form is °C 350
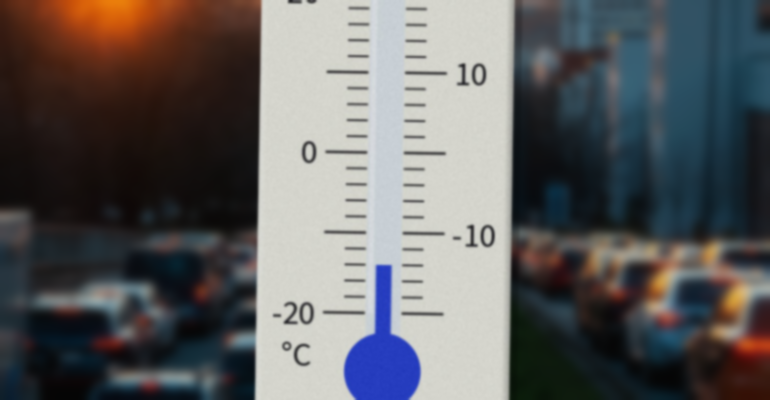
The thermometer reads °C -14
